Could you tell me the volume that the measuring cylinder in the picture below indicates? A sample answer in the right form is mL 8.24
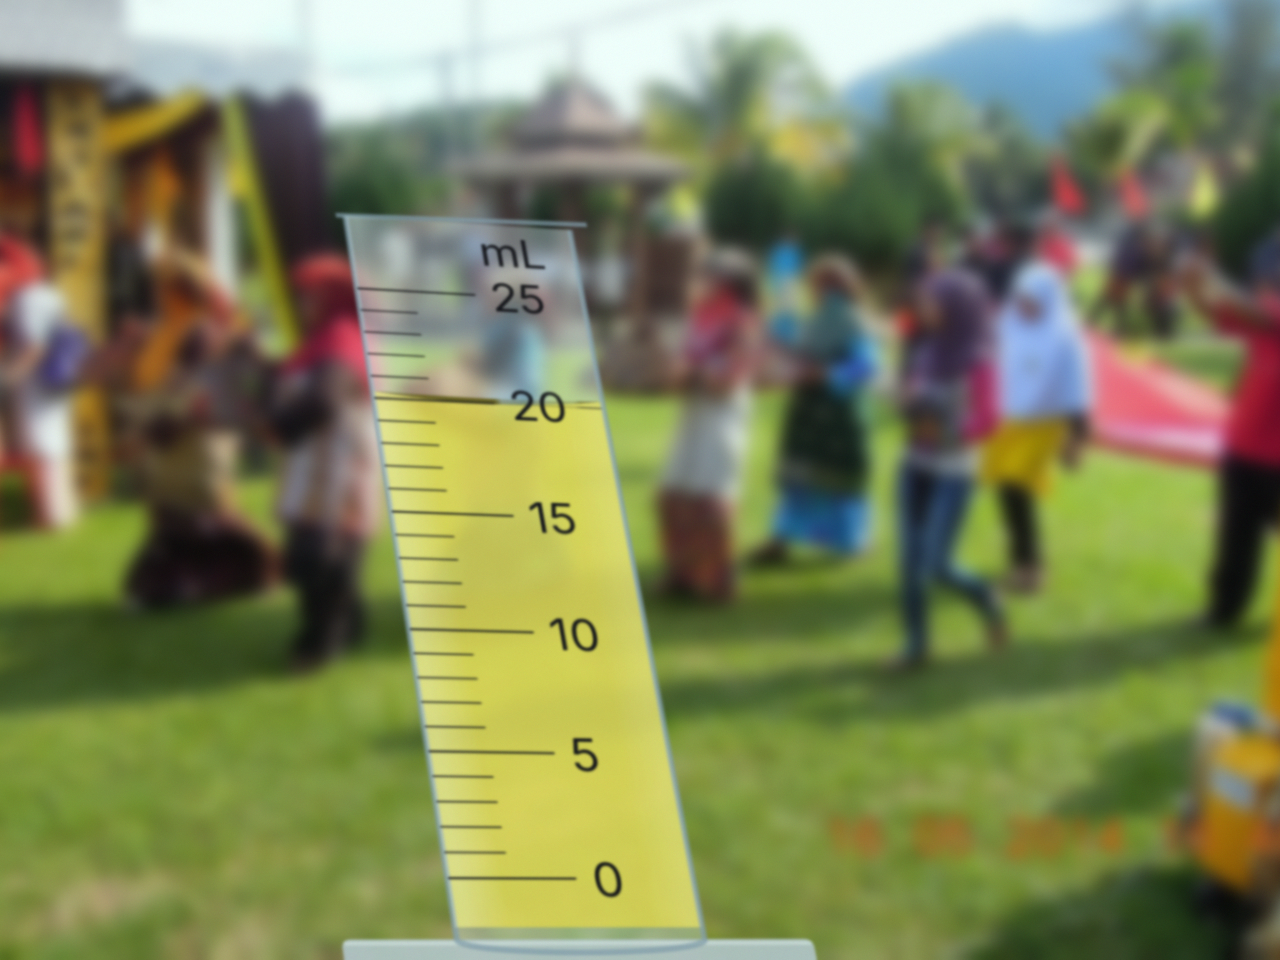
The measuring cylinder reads mL 20
